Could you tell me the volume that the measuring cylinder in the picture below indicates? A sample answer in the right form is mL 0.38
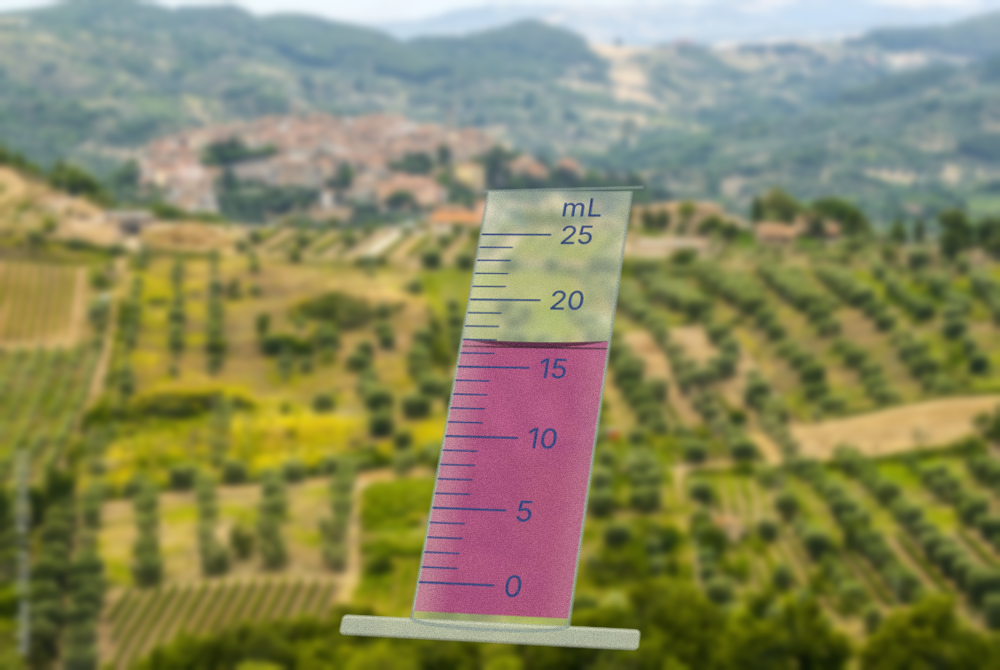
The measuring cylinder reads mL 16.5
